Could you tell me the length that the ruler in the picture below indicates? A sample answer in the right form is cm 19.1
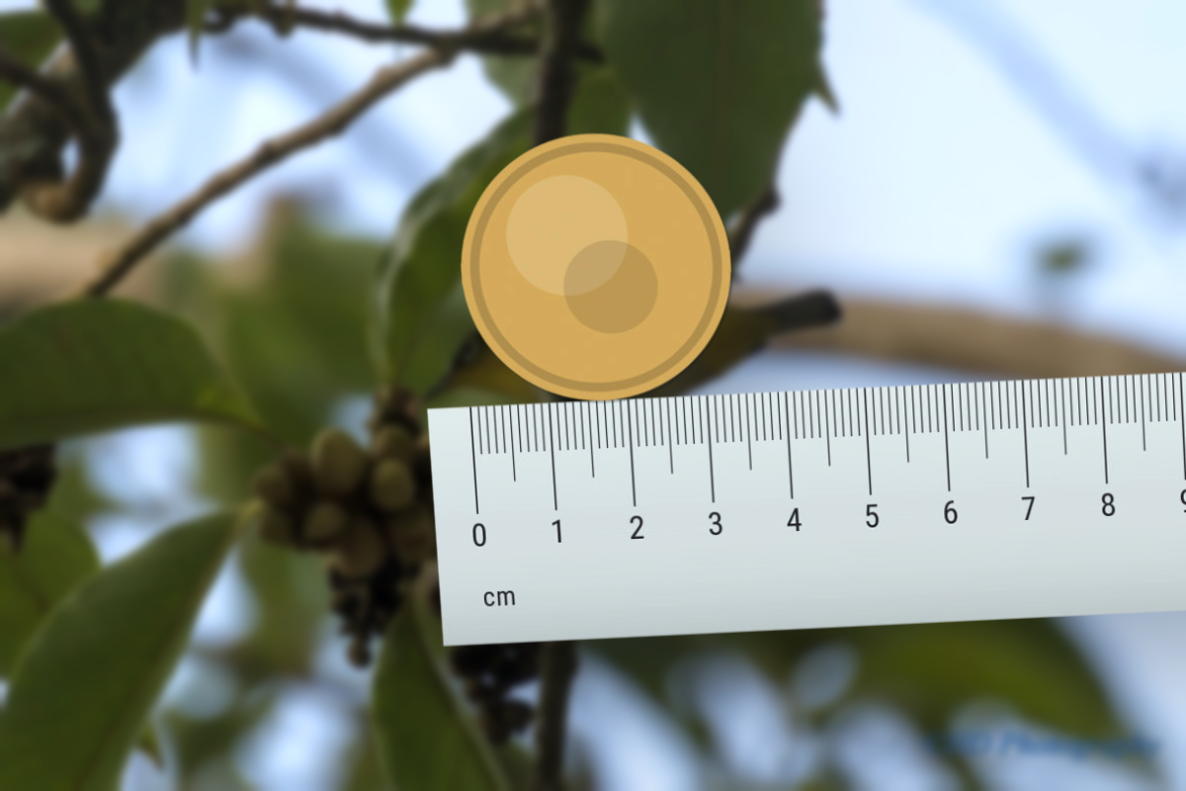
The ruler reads cm 3.4
